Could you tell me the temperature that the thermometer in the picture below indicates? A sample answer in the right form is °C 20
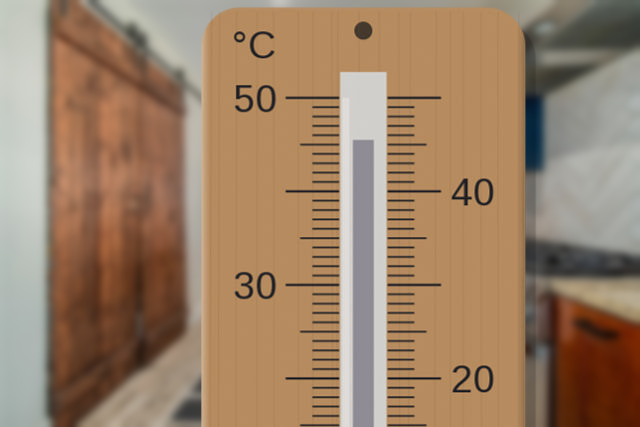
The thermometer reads °C 45.5
